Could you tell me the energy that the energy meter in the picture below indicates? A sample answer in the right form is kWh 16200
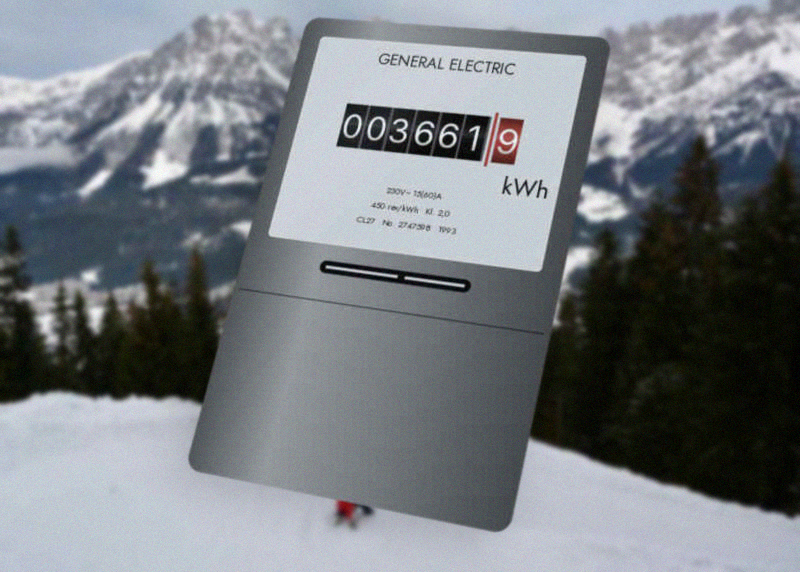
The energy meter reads kWh 3661.9
